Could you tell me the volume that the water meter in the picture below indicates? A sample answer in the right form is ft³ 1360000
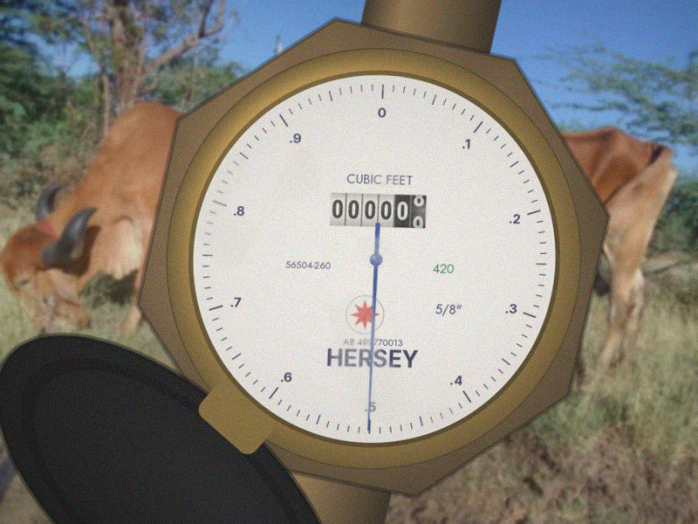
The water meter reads ft³ 8.50
